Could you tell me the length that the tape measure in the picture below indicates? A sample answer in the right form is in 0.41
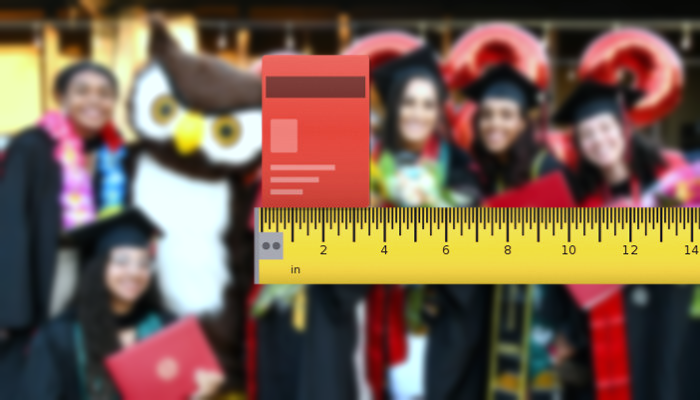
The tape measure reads in 3.5
